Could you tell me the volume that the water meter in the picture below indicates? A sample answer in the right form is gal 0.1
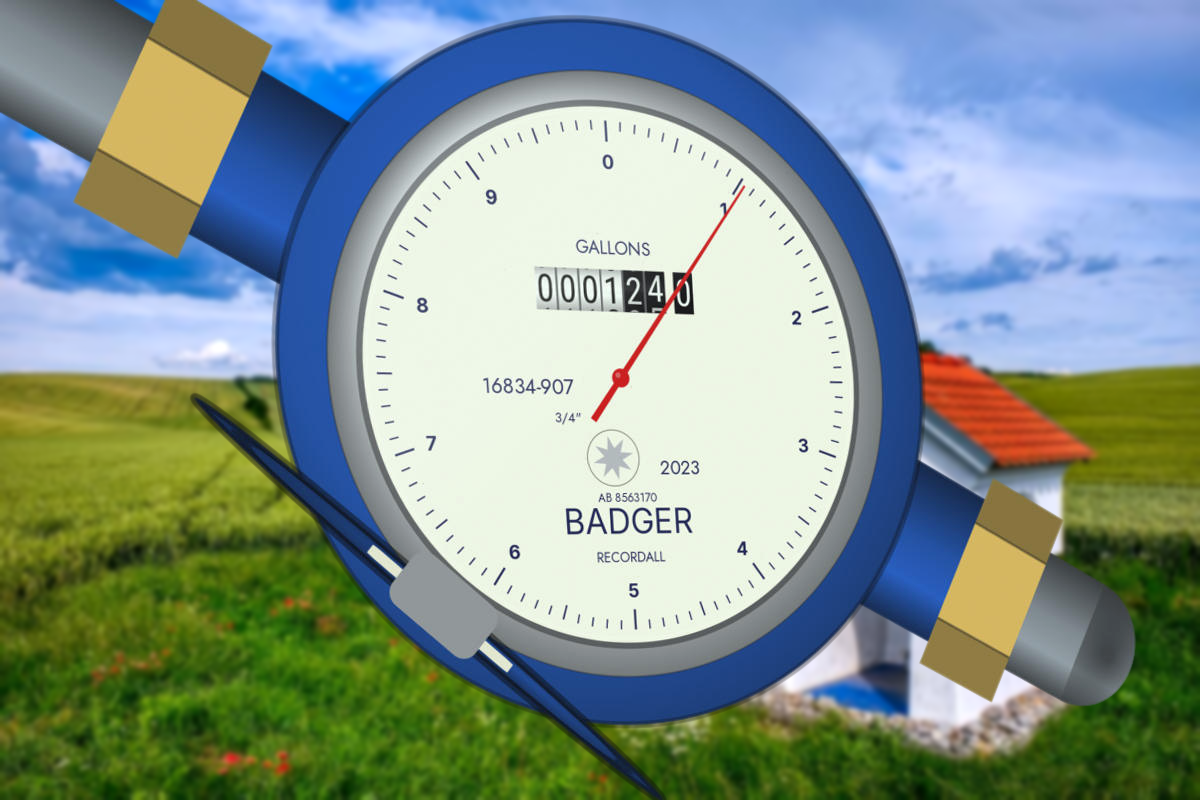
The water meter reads gal 1241.0
